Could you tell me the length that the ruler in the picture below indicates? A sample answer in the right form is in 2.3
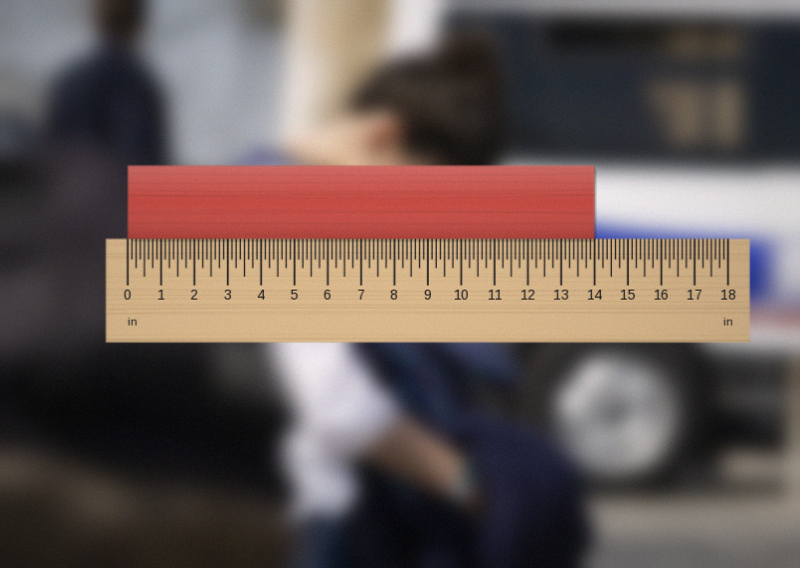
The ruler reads in 14
